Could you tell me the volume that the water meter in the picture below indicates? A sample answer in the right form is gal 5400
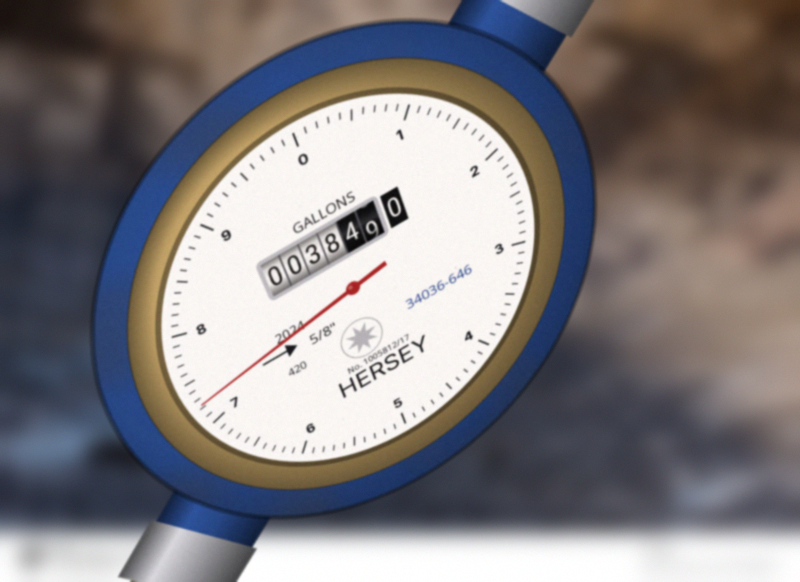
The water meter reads gal 38487.2
